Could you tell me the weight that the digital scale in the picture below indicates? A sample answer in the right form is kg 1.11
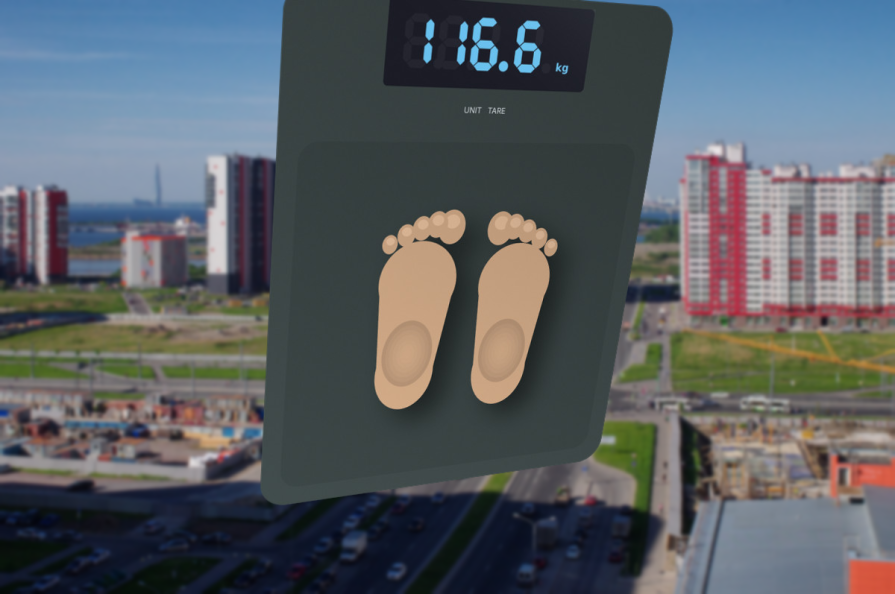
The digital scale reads kg 116.6
